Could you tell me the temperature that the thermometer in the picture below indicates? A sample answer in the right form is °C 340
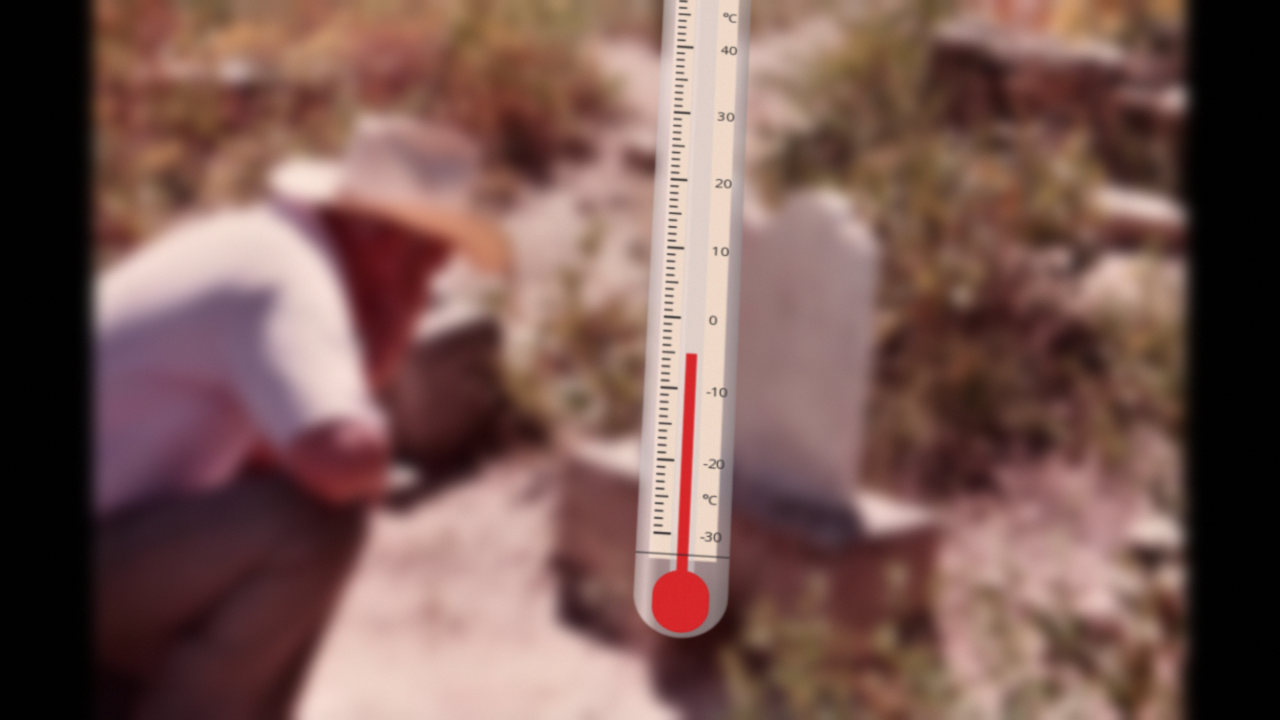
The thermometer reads °C -5
